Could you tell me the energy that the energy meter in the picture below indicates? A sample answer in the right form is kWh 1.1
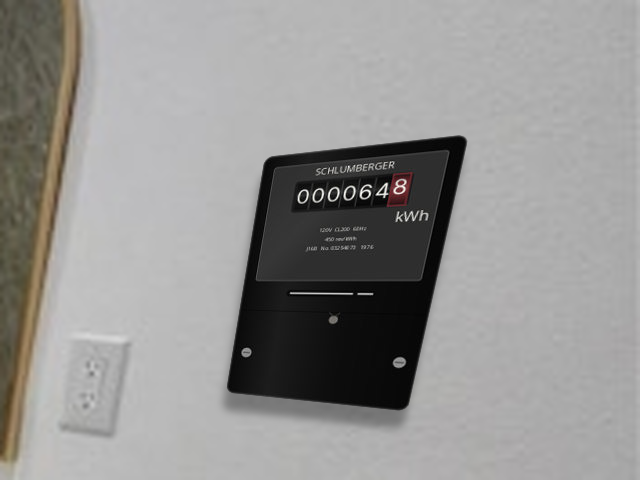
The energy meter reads kWh 64.8
